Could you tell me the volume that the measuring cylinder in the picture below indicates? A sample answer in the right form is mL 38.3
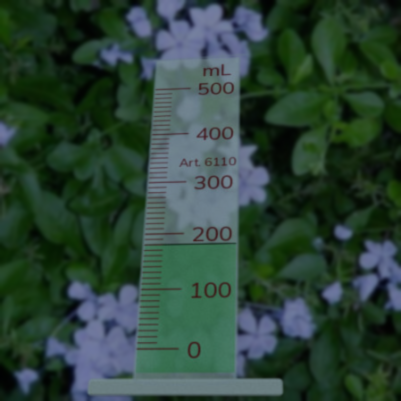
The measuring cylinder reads mL 180
